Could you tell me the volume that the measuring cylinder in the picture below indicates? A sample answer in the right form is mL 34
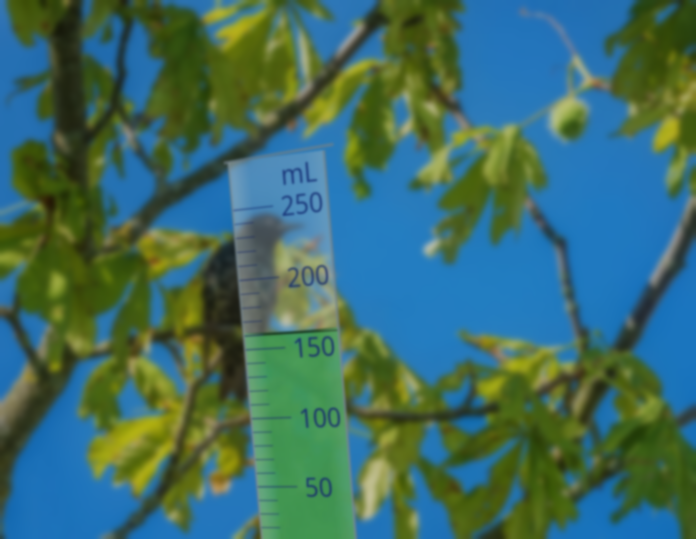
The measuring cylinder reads mL 160
